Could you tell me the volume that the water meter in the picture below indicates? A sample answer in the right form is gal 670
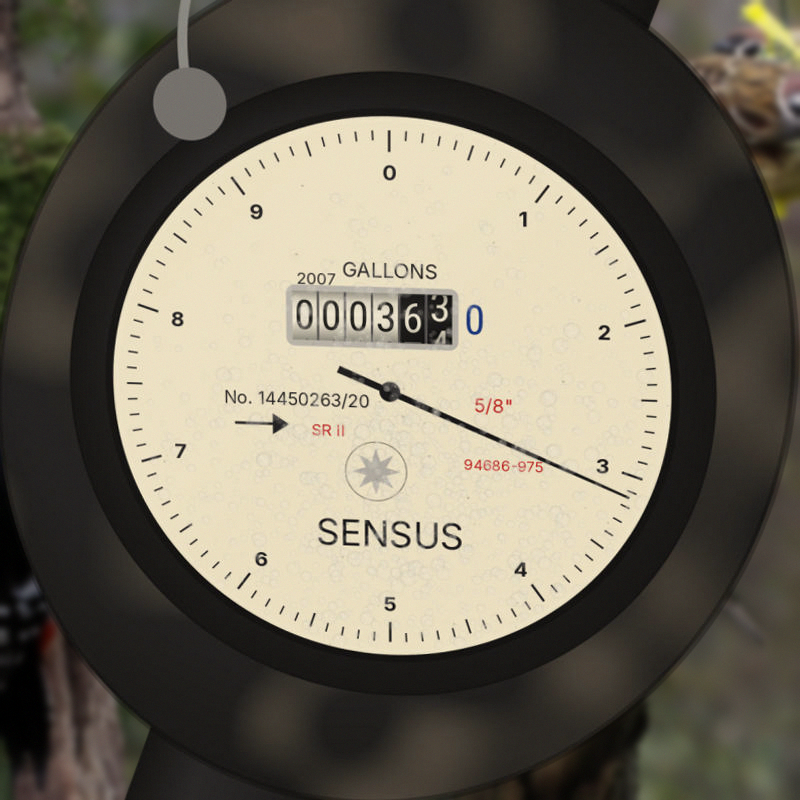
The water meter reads gal 3633.1
